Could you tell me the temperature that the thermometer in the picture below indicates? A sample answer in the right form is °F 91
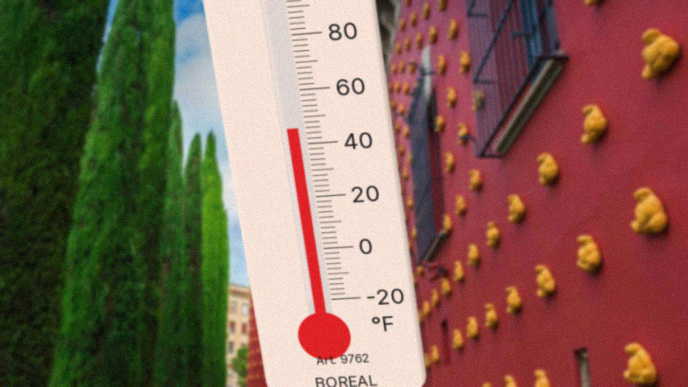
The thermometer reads °F 46
